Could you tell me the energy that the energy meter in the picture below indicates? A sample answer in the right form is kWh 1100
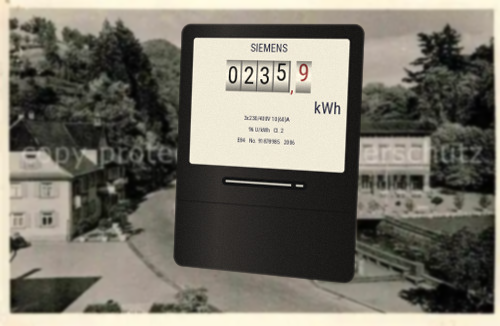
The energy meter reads kWh 235.9
